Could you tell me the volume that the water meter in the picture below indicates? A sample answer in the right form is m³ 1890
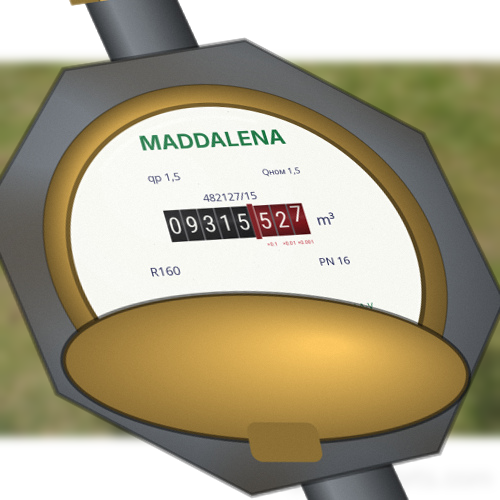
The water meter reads m³ 9315.527
